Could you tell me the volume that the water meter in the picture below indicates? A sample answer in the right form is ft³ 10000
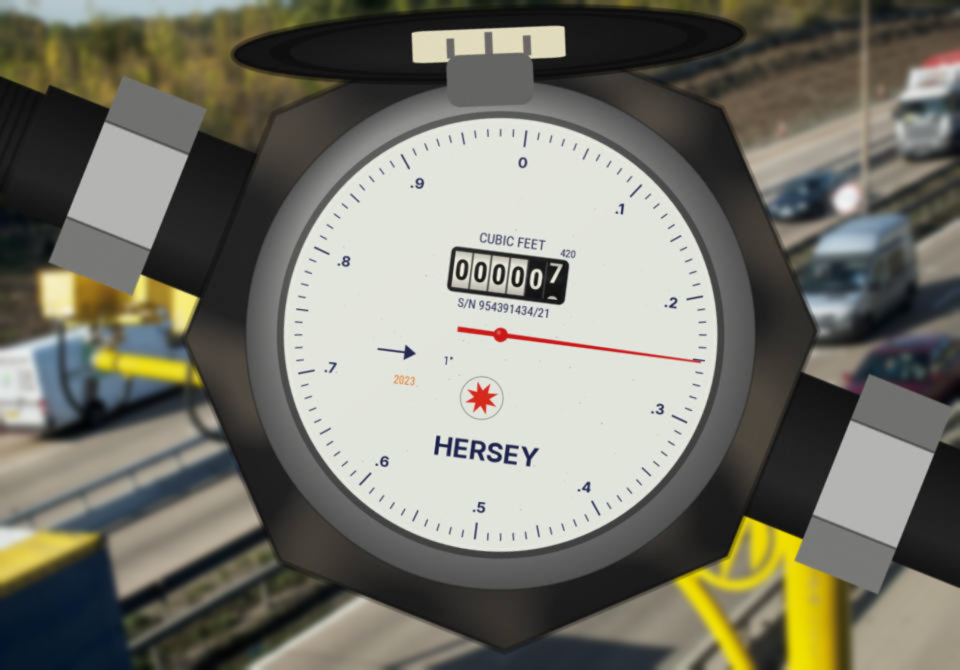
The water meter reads ft³ 7.25
